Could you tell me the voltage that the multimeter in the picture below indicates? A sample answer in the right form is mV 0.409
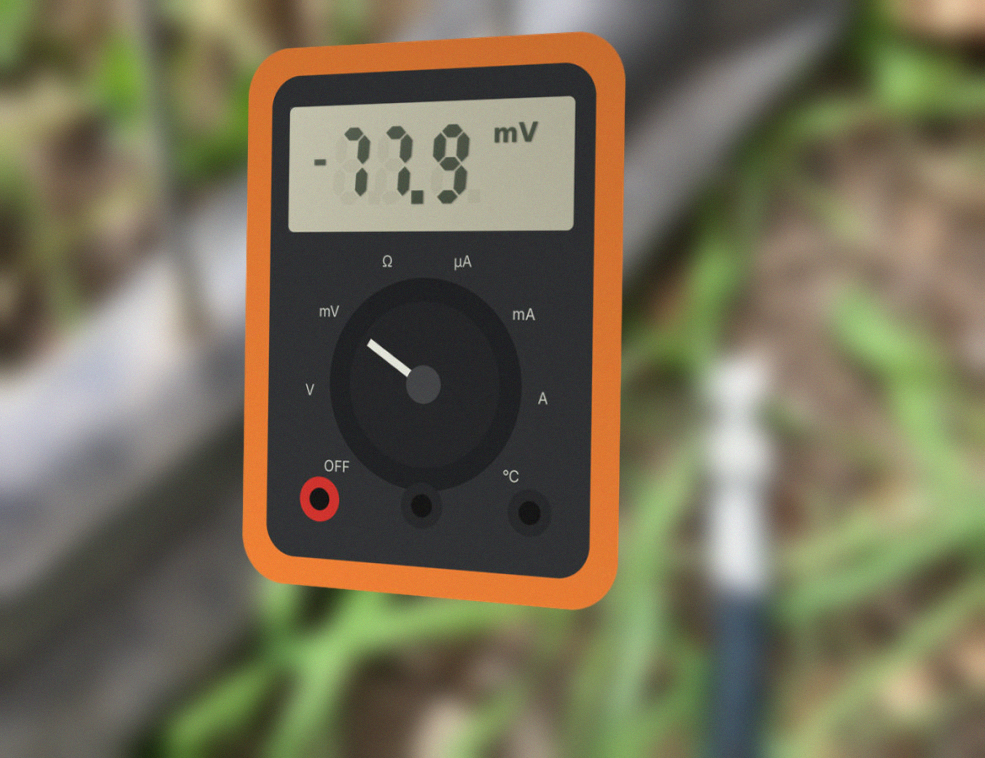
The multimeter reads mV -77.9
